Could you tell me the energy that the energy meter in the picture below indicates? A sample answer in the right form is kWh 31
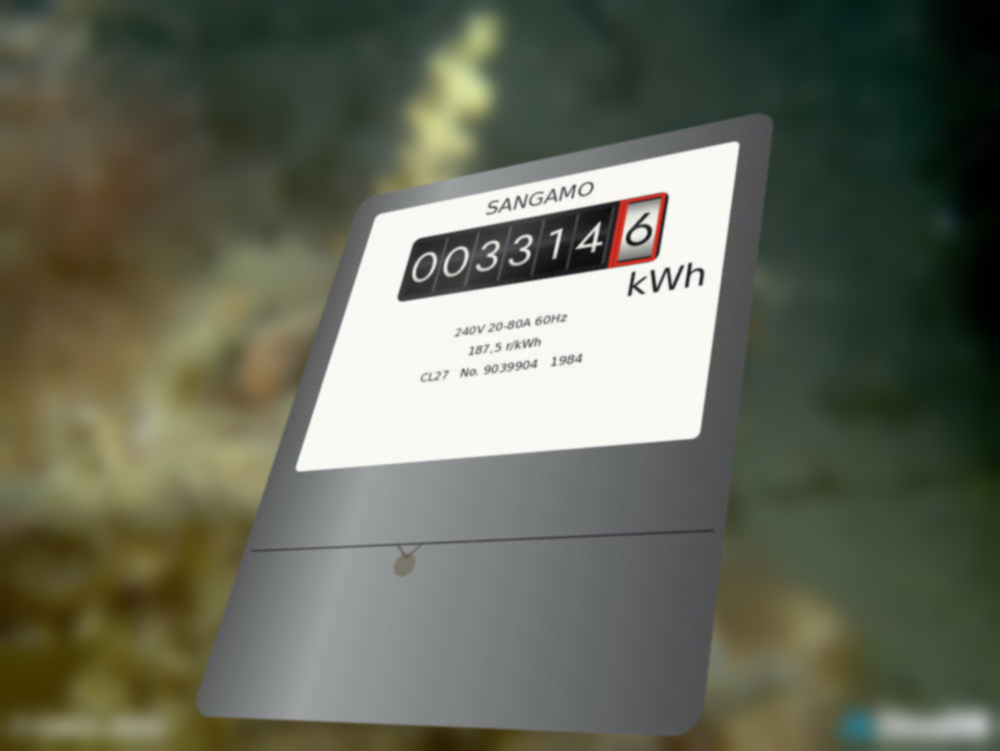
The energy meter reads kWh 3314.6
